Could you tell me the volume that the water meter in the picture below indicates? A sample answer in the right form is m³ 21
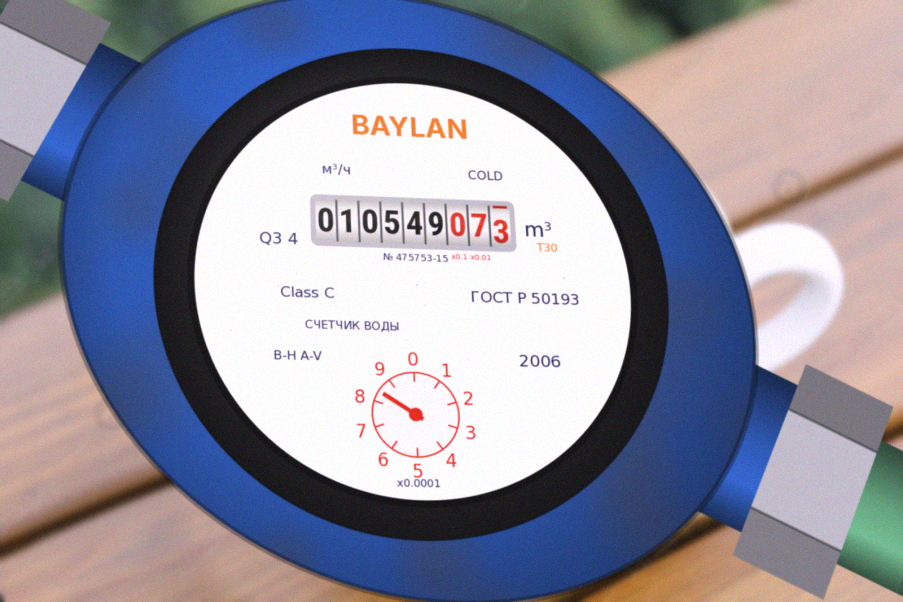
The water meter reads m³ 10549.0728
